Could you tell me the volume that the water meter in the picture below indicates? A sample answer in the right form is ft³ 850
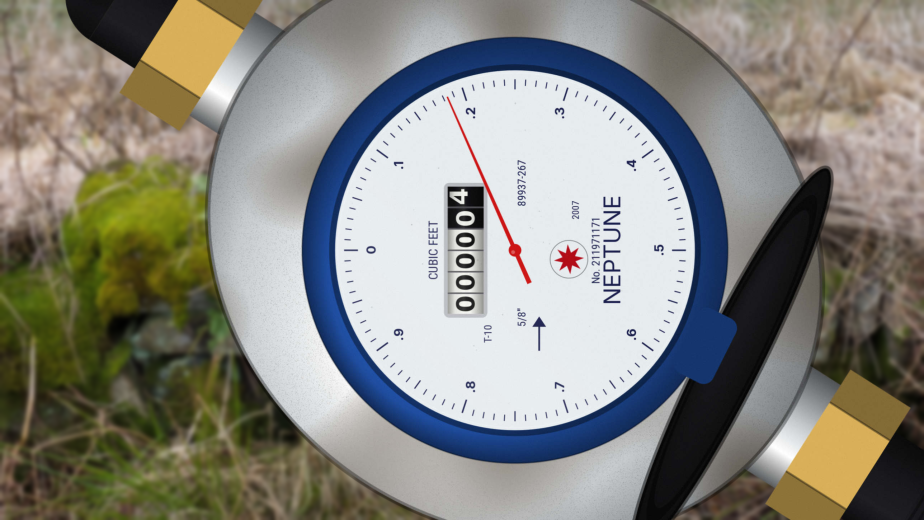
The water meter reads ft³ 4.18
